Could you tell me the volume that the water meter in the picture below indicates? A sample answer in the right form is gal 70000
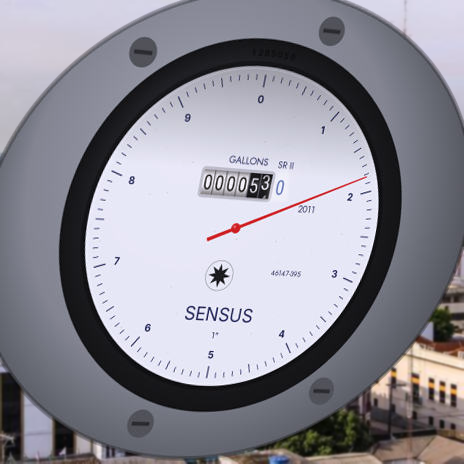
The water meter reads gal 531.8
